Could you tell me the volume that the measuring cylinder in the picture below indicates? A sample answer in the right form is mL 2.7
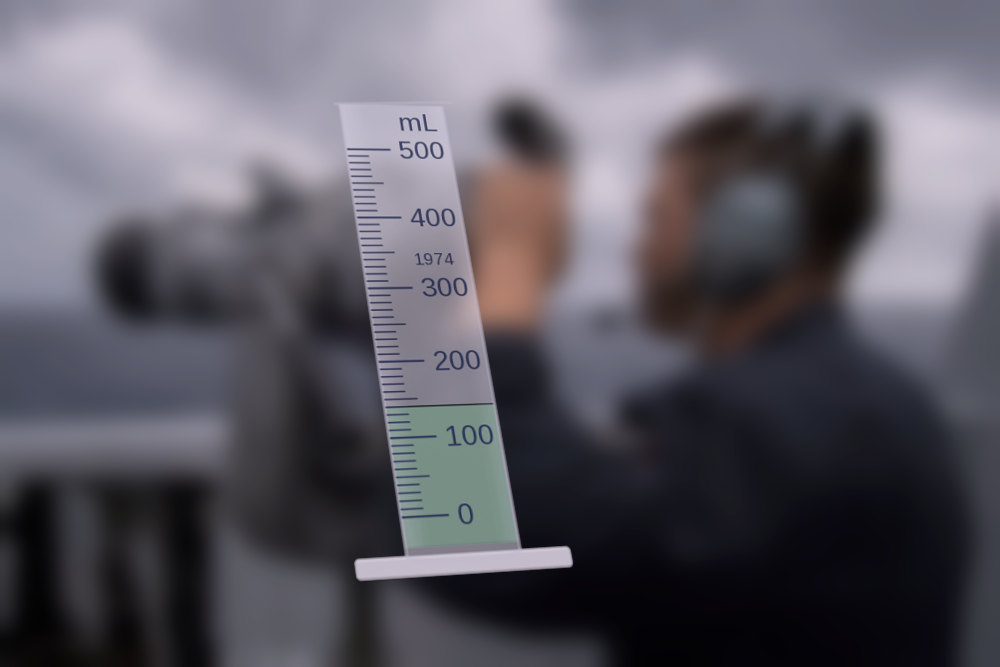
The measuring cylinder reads mL 140
